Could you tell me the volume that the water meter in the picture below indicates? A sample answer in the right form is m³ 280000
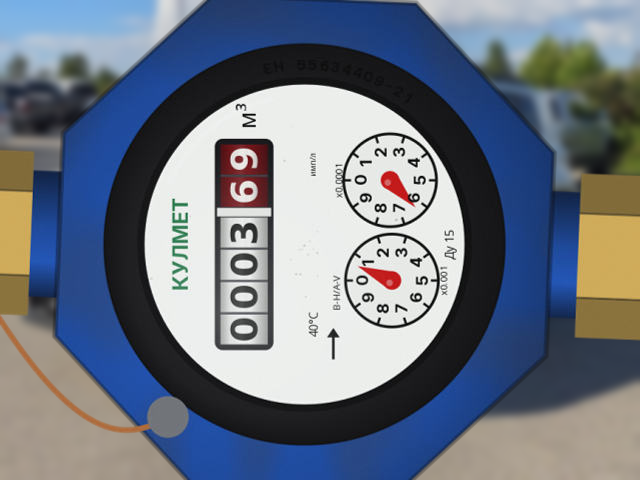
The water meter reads m³ 3.6906
